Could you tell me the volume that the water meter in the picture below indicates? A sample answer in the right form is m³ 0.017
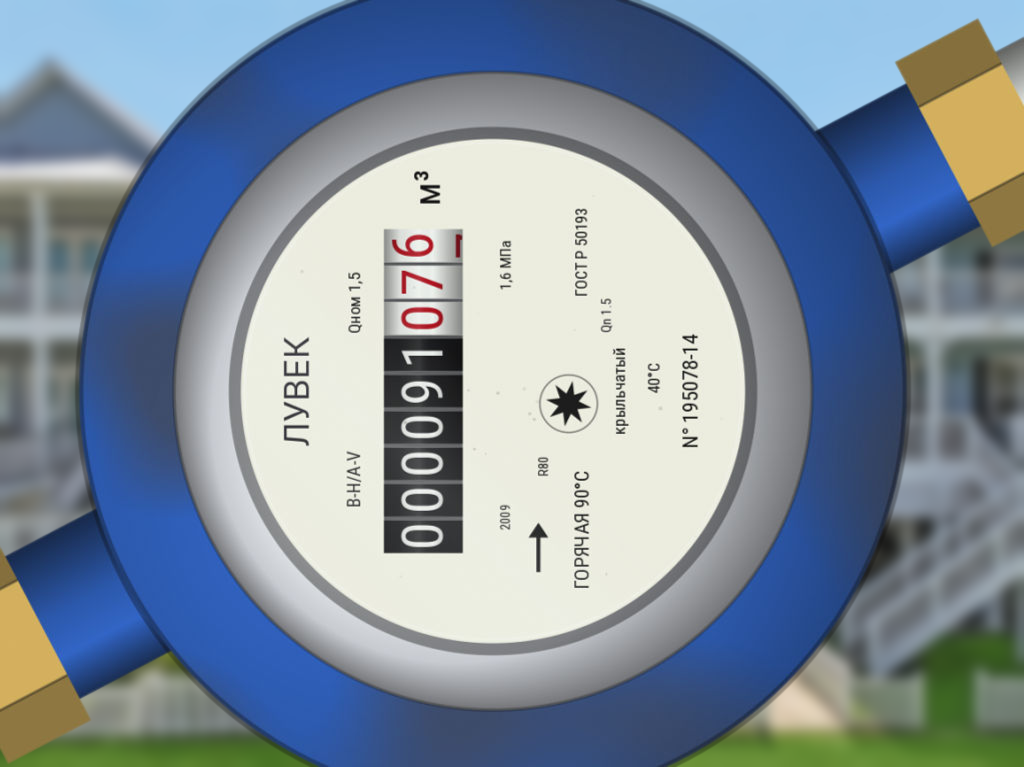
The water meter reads m³ 91.076
